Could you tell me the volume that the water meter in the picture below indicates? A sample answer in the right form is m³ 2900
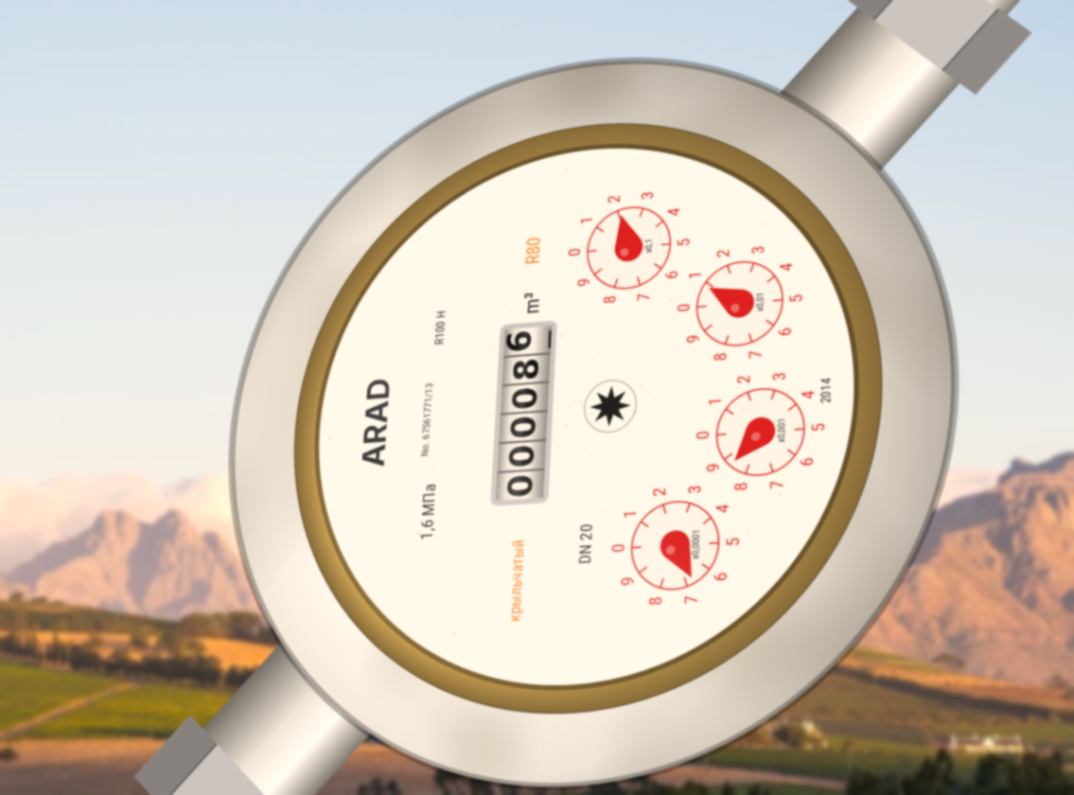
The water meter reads m³ 86.2086
